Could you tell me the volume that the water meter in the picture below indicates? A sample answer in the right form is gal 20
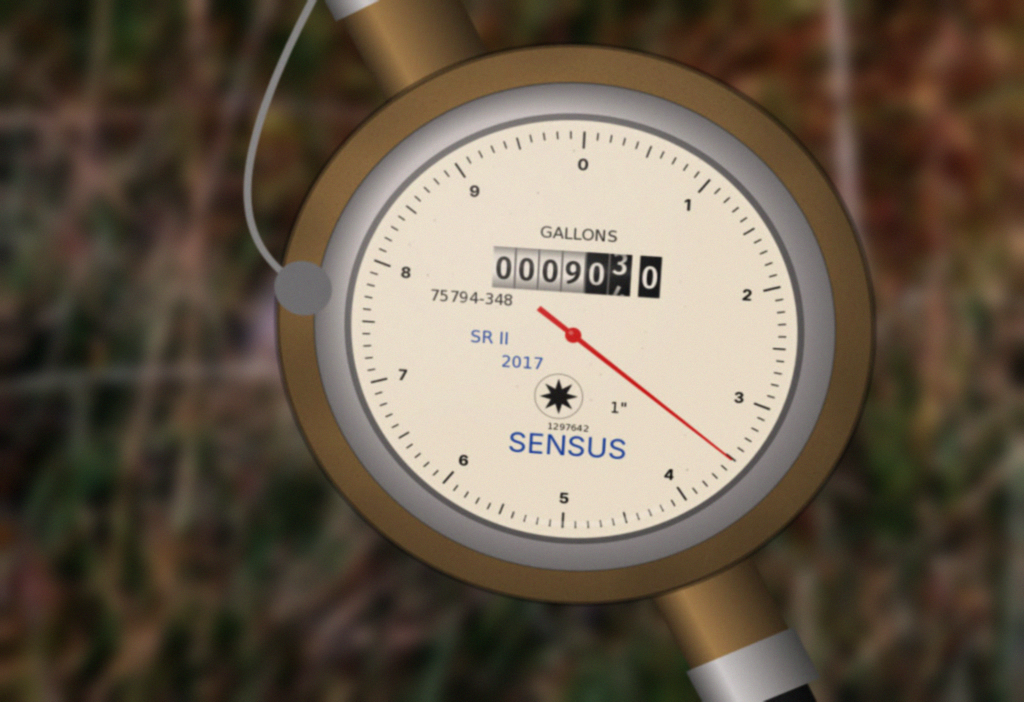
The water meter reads gal 9033.5
